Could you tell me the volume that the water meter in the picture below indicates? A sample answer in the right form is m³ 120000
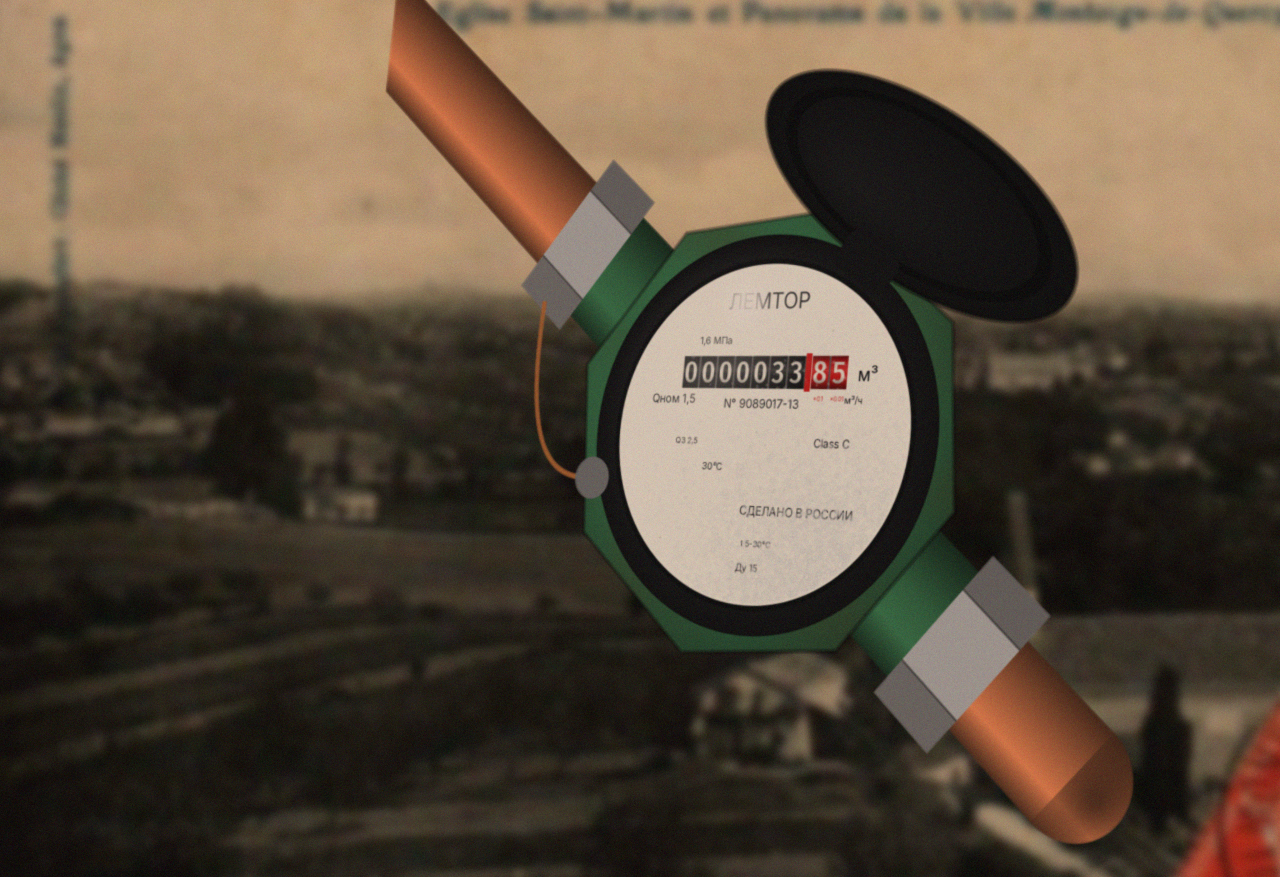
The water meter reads m³ 33.85
